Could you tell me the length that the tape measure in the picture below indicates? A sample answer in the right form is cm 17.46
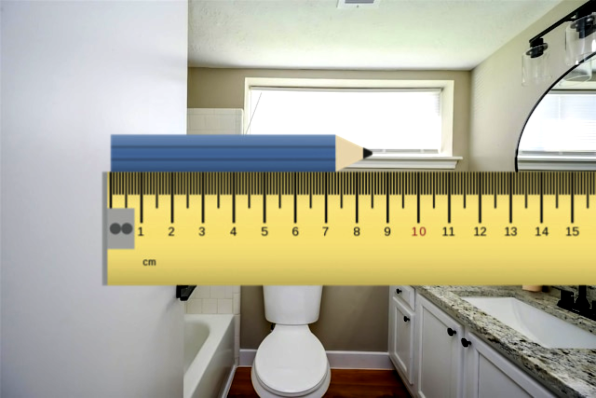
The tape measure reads cm 8.5
